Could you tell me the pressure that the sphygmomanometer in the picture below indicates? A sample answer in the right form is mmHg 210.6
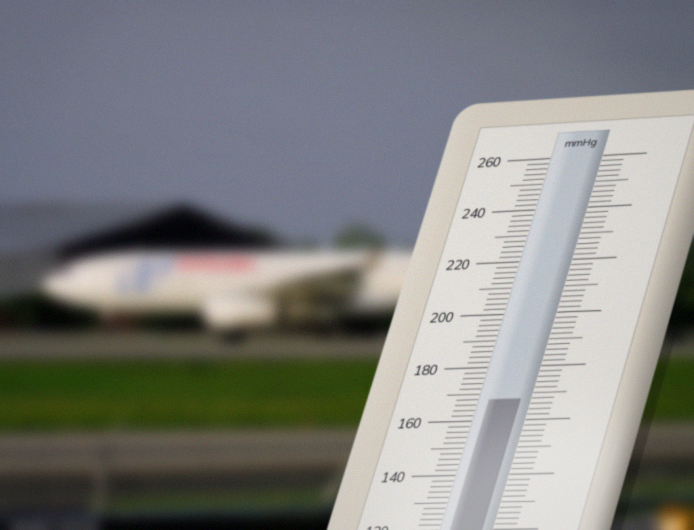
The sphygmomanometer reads mmHg 168
